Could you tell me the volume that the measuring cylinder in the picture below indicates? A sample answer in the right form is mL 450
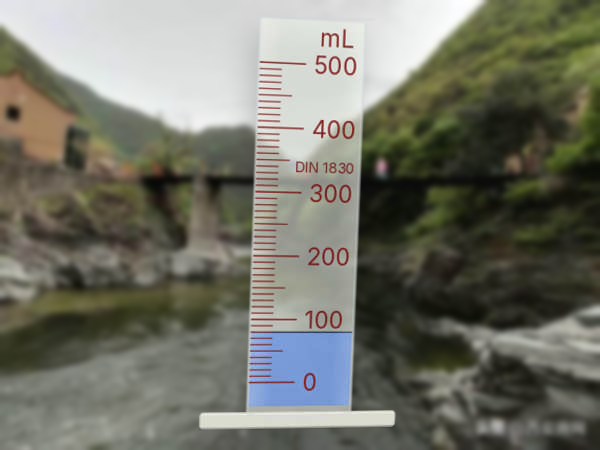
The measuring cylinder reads mL 80
